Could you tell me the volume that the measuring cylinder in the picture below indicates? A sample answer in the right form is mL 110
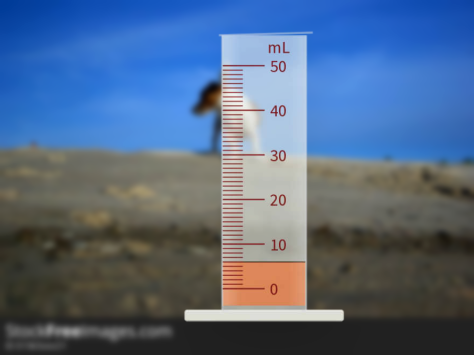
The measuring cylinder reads mL 6
